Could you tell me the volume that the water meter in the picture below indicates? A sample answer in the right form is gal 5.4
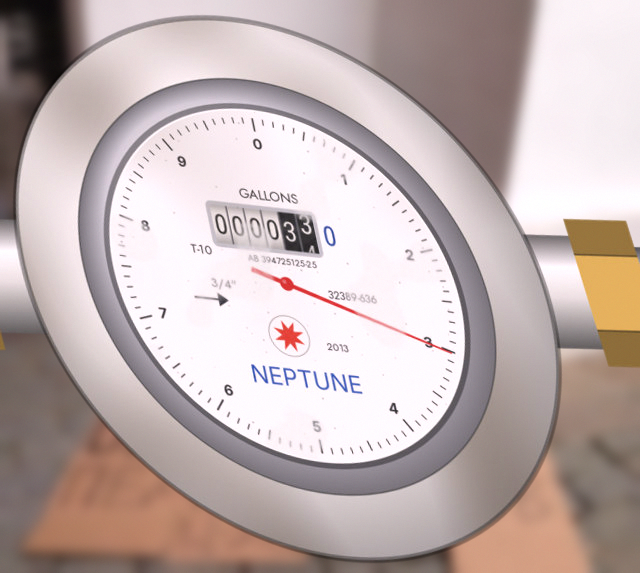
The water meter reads gal 333.0
